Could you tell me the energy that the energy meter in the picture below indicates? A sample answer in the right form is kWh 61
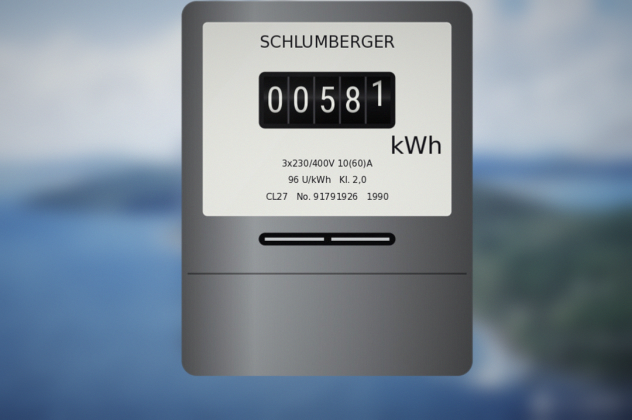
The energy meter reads kWh 581
